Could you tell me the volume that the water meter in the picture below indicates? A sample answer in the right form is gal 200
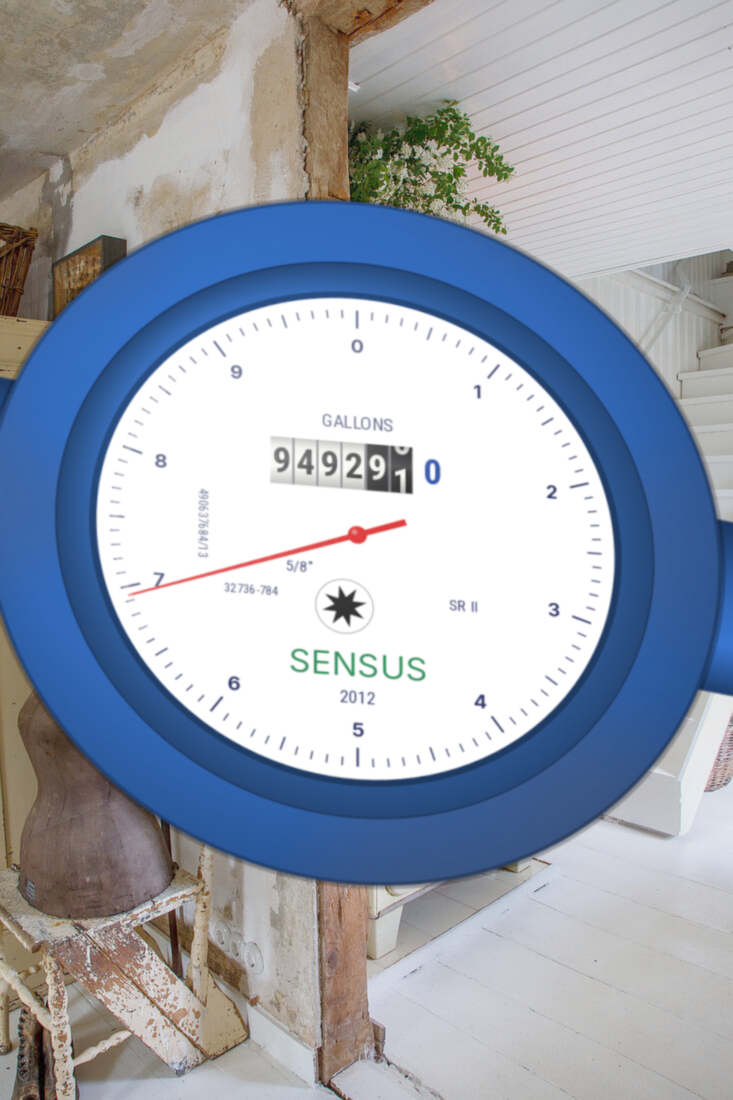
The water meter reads gal 9492906.9
